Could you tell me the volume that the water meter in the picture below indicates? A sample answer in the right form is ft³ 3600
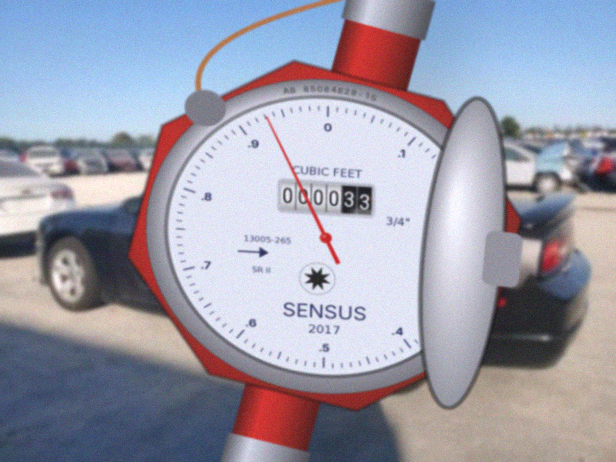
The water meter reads ft³ 32.93
